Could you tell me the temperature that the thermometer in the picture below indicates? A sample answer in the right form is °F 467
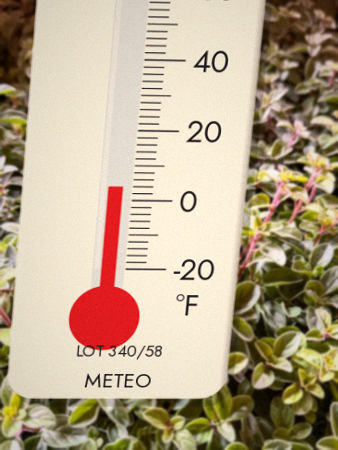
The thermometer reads °F 4
